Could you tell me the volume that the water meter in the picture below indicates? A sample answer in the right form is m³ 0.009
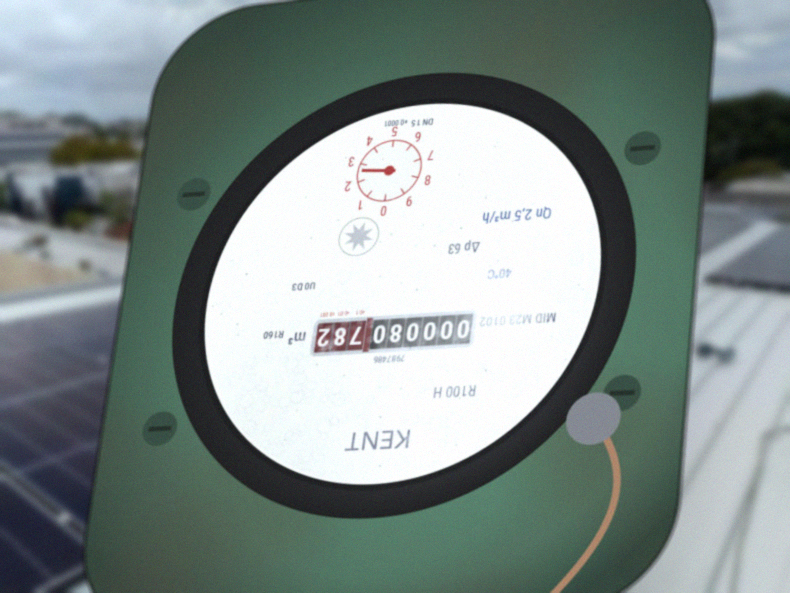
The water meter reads m³ 80.7822
